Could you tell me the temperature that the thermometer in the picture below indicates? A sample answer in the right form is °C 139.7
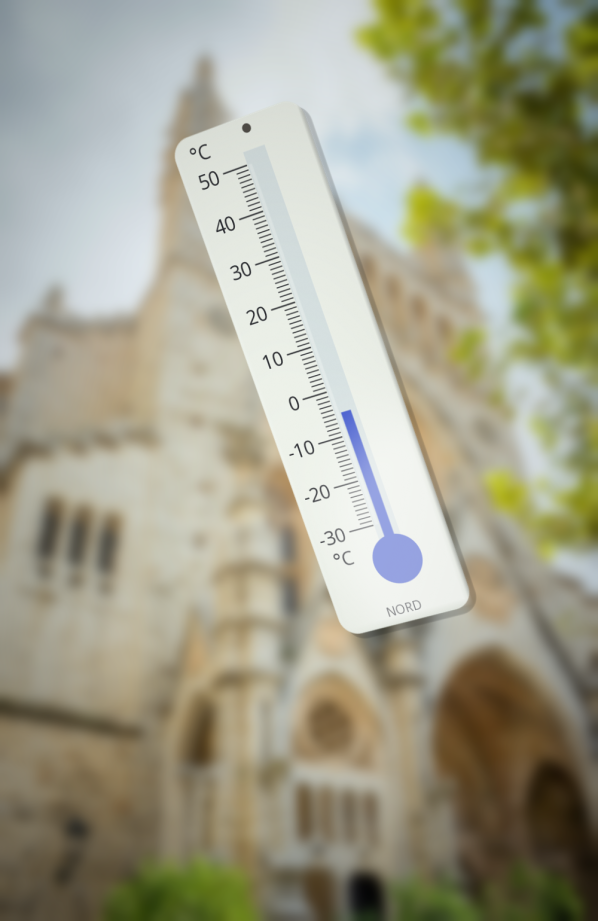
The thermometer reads °C -5
